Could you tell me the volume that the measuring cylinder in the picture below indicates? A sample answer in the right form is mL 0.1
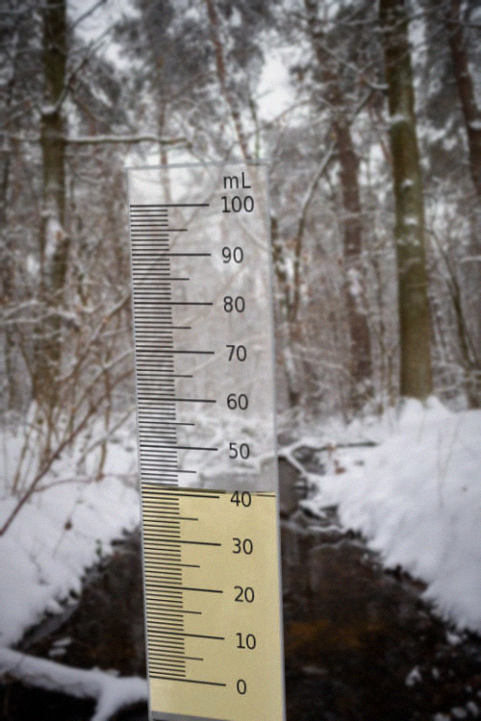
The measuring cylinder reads mL 41
